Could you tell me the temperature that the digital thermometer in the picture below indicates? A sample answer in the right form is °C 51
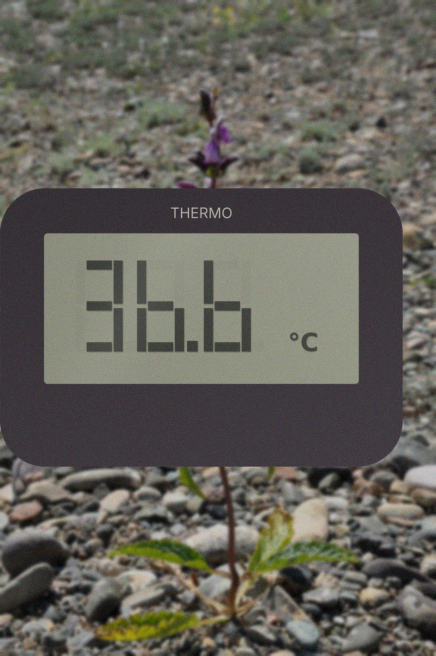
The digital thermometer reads °C 36.6
